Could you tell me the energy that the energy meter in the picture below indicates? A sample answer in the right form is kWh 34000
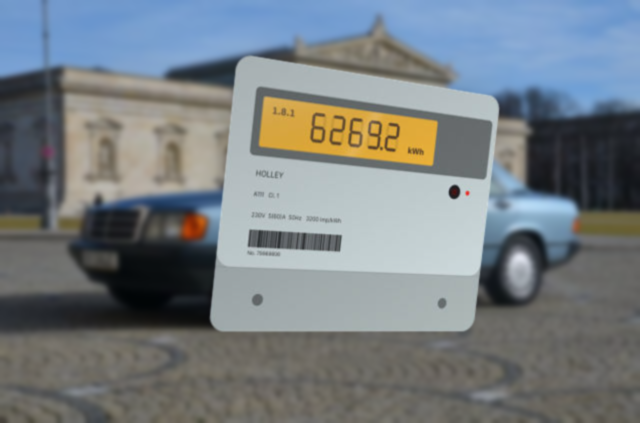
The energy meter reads kWh 6269.2
